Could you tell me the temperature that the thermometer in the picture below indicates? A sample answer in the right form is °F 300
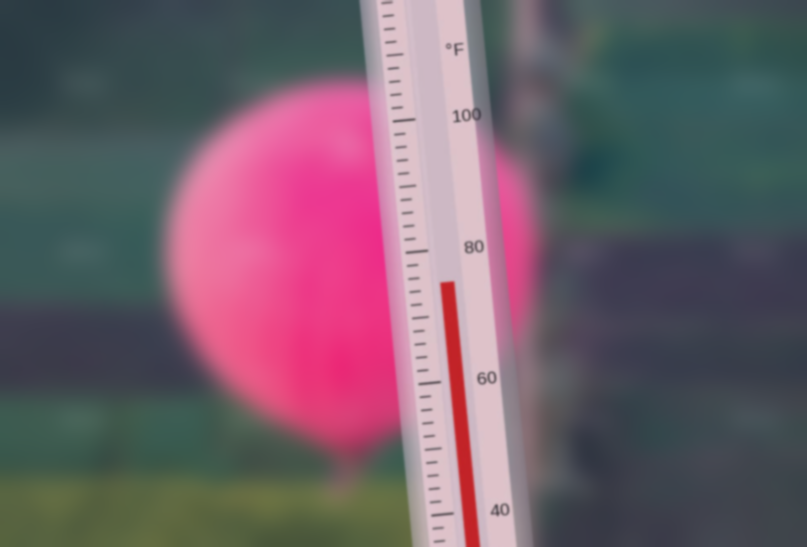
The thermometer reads °F 75
